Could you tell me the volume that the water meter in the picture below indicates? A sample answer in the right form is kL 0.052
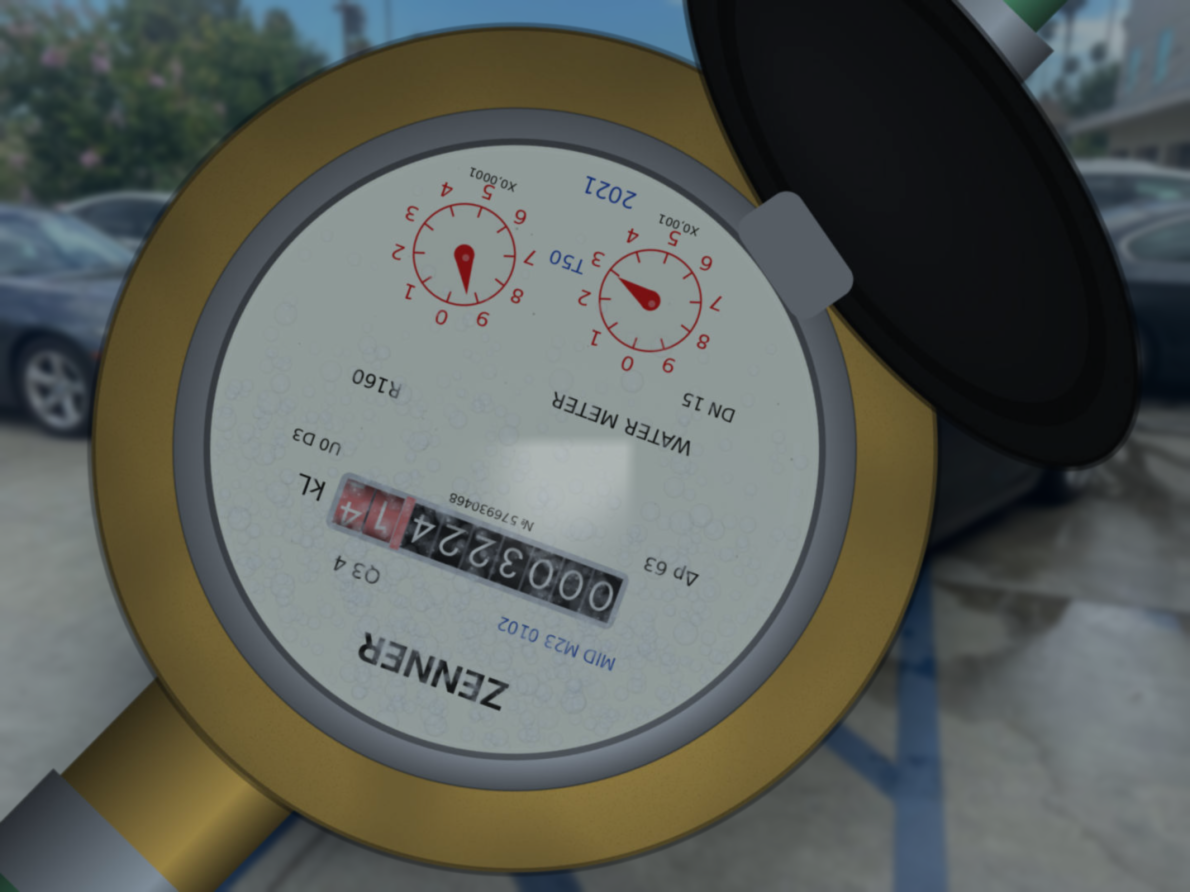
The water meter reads kL 3224.1429
